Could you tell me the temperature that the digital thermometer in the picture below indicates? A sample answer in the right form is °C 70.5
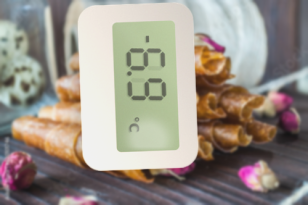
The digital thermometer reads °C -6.9
